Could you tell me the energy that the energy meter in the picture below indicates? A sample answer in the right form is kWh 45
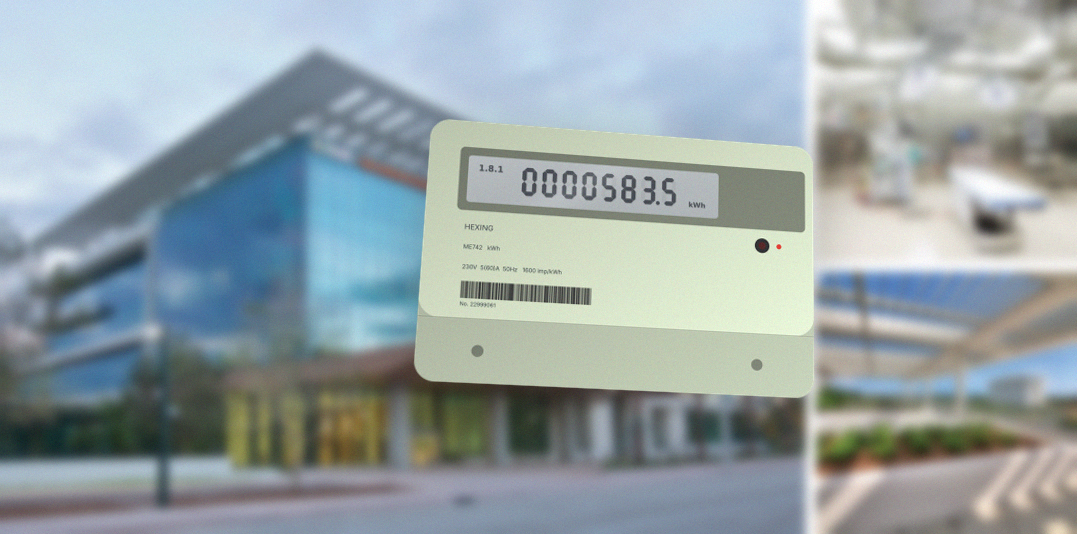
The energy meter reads kWh 583.5
